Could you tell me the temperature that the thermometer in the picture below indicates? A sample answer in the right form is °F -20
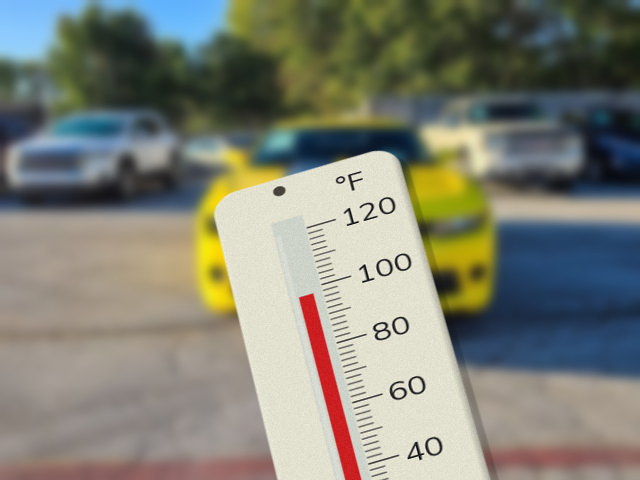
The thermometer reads °F 98
